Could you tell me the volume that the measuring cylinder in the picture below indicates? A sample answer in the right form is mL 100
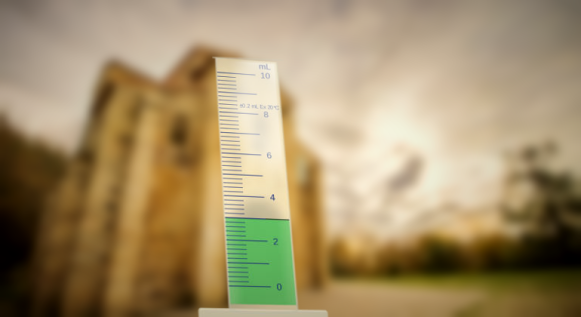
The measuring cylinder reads mL 3
